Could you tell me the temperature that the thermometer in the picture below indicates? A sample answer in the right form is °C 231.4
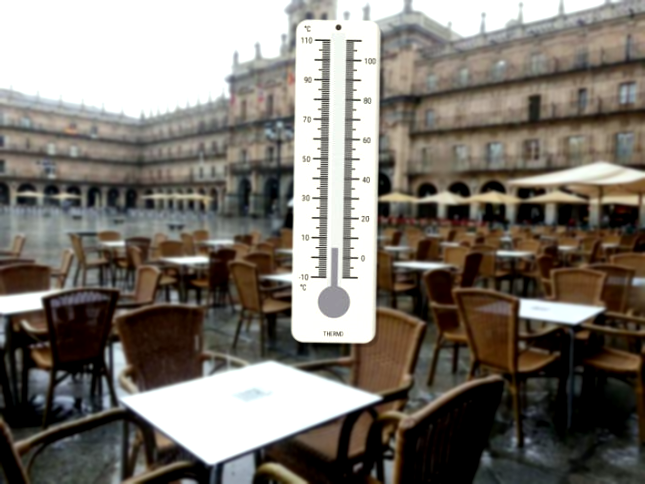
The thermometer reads °C 5
